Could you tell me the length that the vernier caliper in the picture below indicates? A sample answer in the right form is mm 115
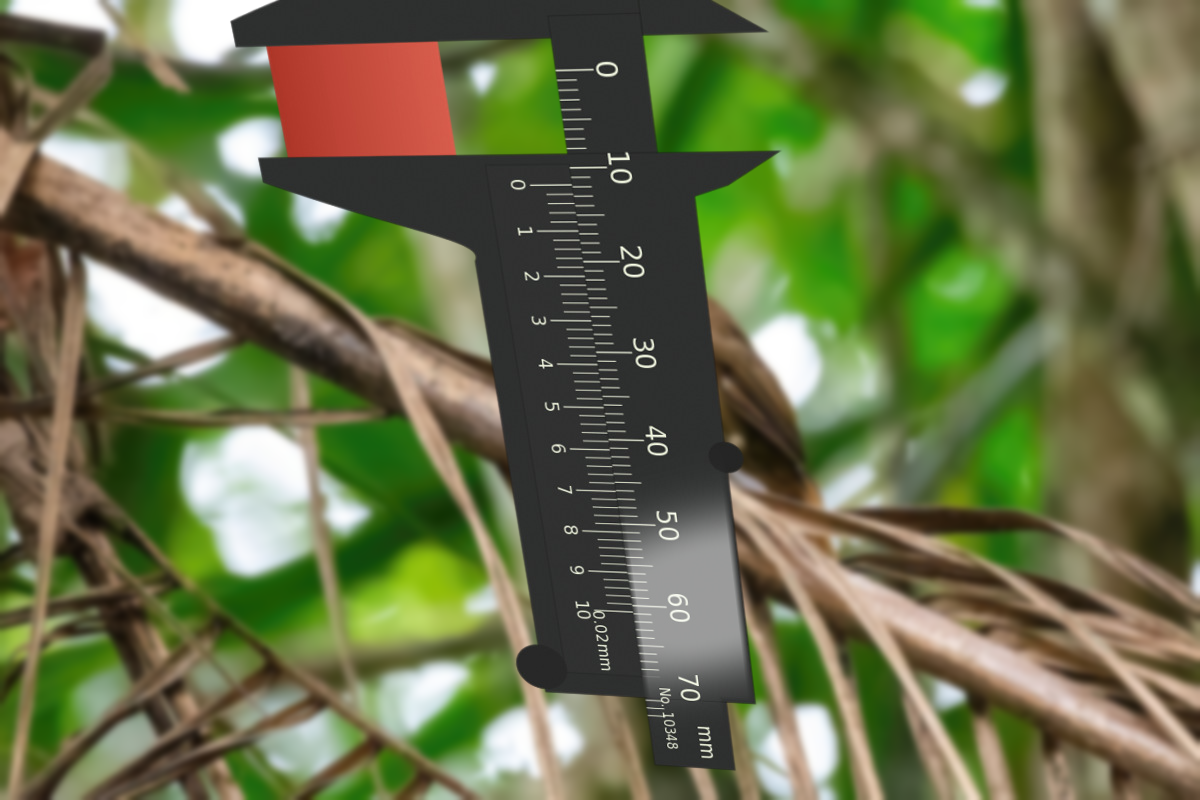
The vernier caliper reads mm 11.8
